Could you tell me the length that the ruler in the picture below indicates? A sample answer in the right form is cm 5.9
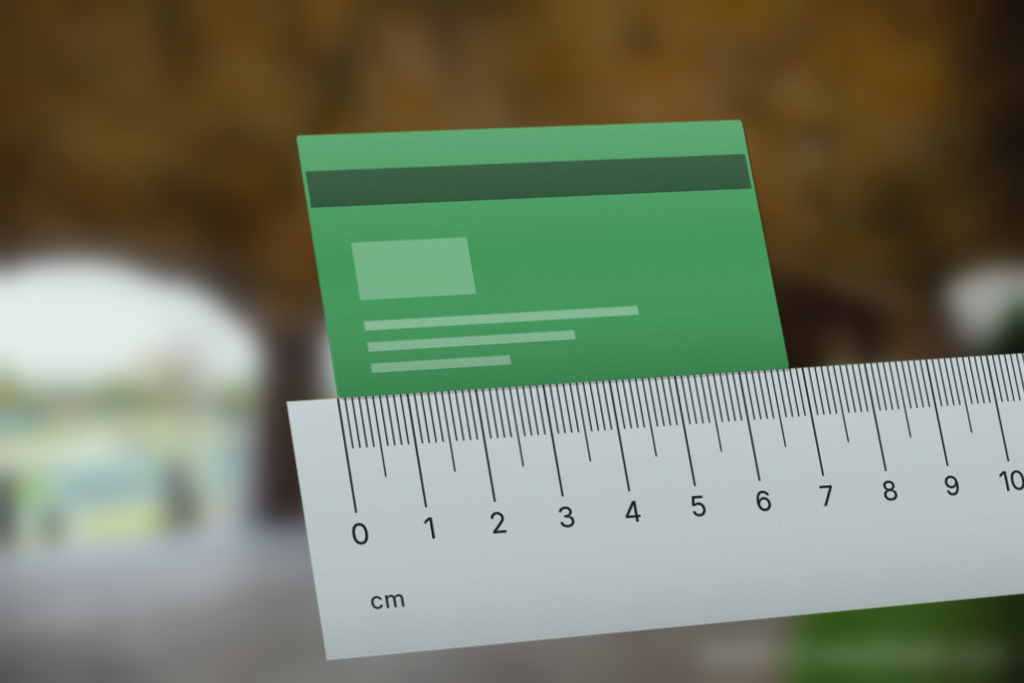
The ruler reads cm 6.8
